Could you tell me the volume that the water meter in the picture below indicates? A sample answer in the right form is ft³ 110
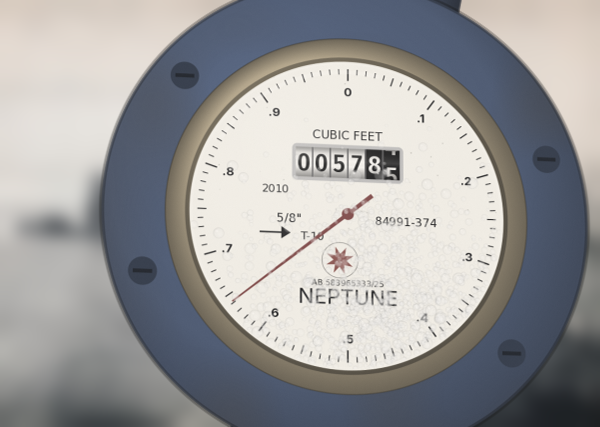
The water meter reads ft³ 5784.64
